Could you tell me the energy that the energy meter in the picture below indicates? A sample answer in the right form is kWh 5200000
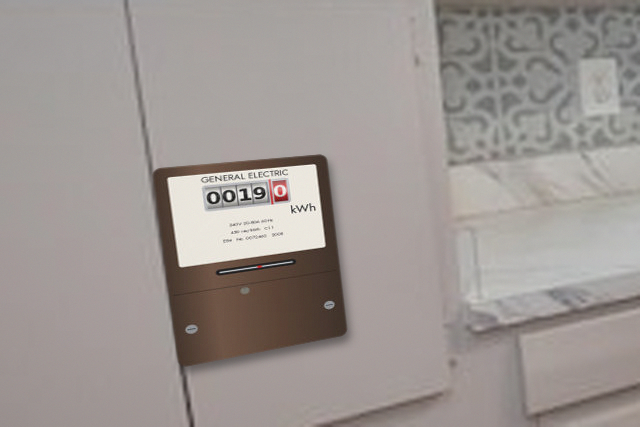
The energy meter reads kWh 19.0
